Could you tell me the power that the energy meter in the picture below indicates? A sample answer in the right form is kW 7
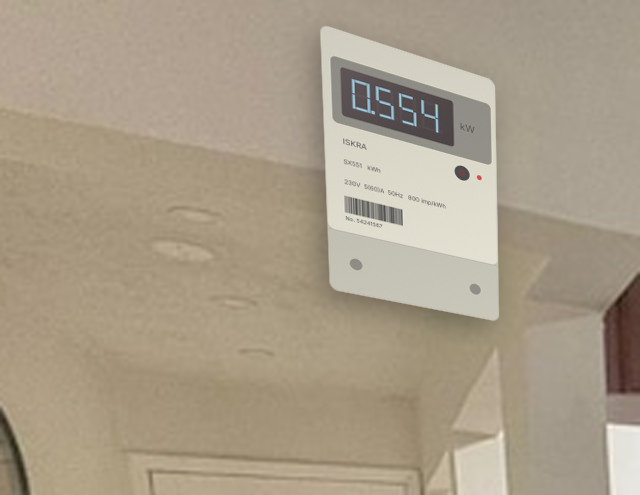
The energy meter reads kW 0.554
